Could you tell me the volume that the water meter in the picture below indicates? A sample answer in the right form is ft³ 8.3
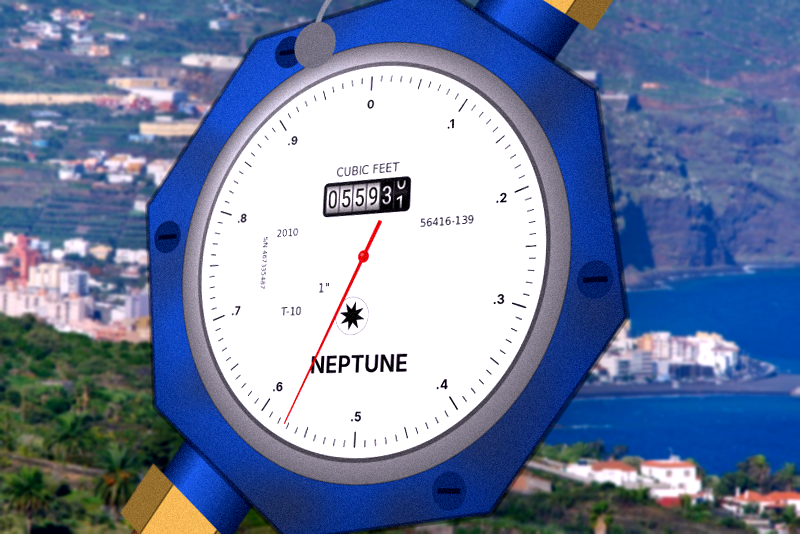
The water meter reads ft³ 55930.57
